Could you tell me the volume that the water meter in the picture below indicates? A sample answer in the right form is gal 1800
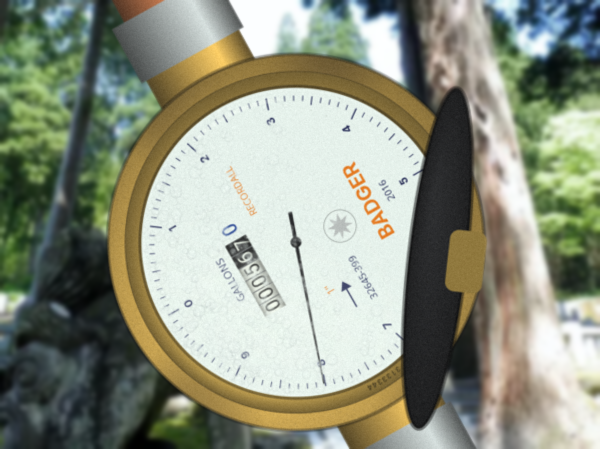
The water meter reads gal 5668.0
